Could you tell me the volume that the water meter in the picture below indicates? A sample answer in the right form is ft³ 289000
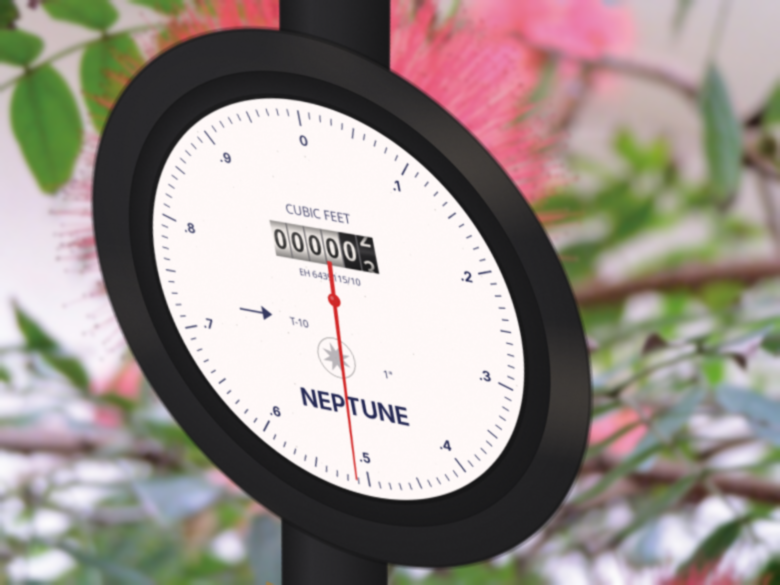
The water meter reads ft³ 2.51
